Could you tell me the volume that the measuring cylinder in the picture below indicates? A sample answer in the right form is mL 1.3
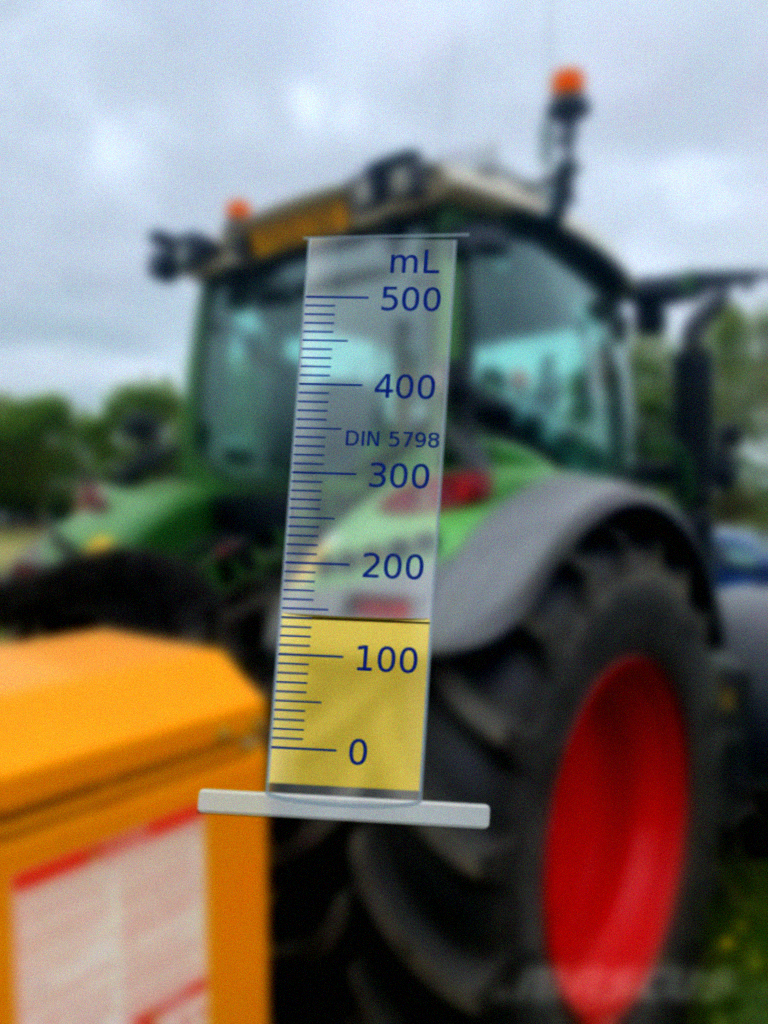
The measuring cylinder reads mL 140
